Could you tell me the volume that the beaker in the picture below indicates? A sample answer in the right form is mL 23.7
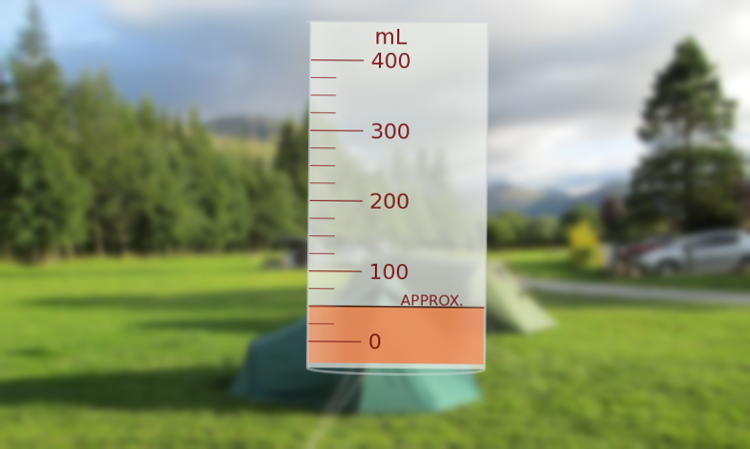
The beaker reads mL 50
